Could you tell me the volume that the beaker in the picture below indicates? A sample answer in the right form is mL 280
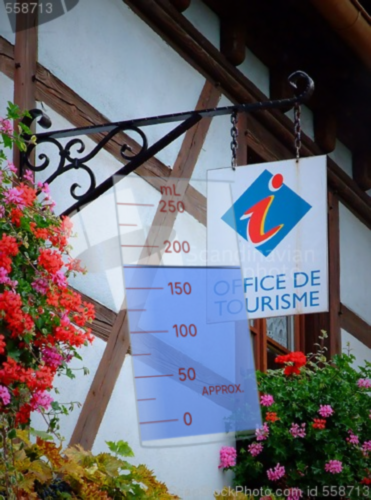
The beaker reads mL 175
